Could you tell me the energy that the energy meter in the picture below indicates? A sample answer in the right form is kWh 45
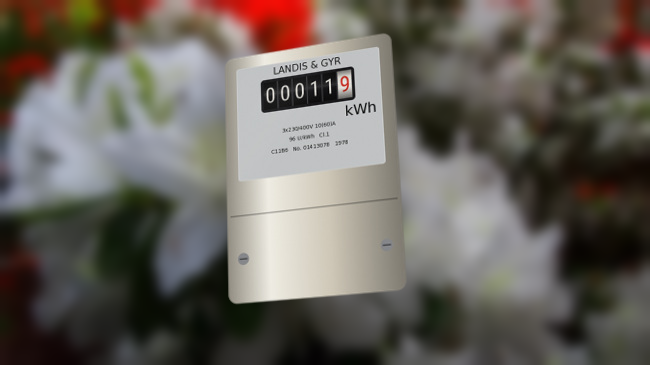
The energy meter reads kWh 11.9
